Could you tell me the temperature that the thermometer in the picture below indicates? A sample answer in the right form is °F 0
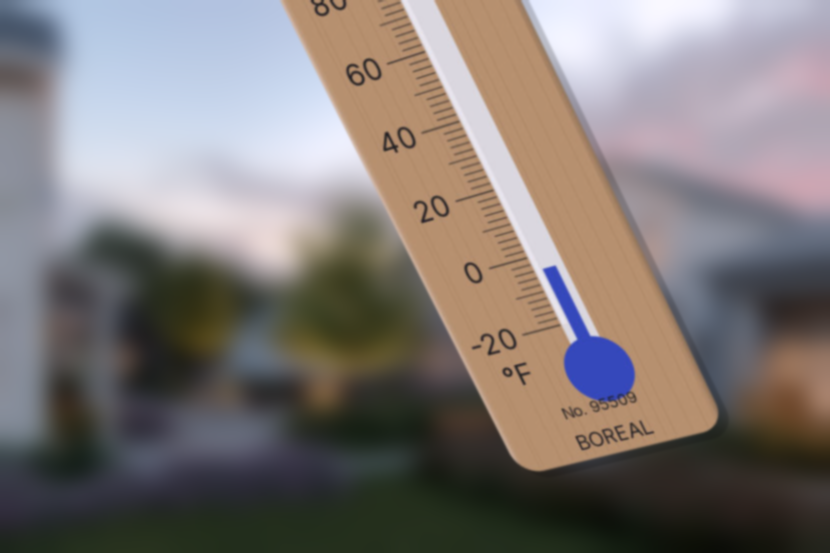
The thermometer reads °F -4
